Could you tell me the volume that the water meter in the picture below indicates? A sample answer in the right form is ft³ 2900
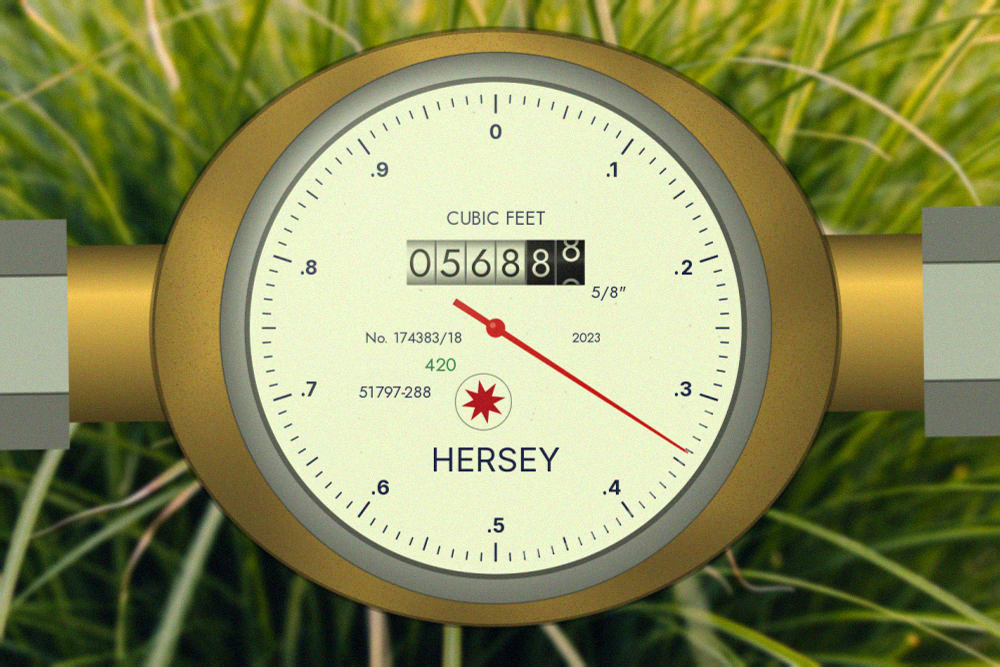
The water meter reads ft³ 56888.34
